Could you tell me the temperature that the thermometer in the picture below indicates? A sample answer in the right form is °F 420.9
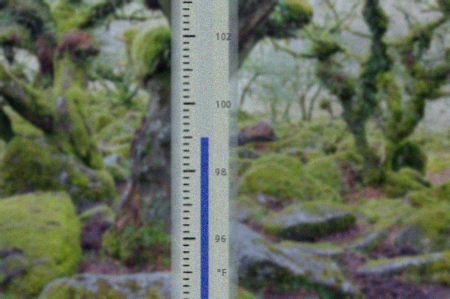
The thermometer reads °F 99
